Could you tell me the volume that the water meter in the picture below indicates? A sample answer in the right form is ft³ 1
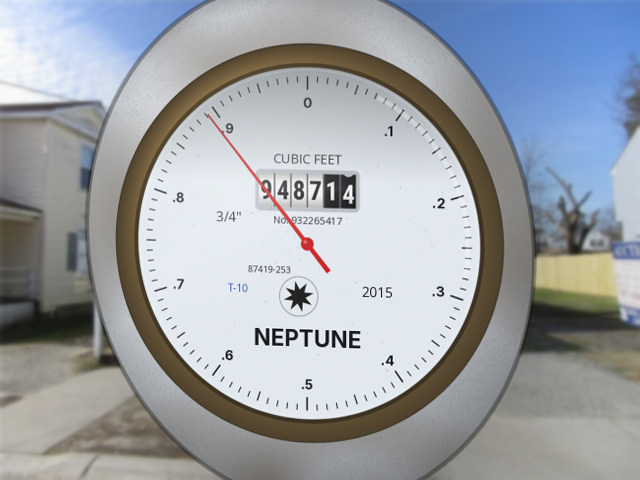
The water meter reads ft³ 948713.89
